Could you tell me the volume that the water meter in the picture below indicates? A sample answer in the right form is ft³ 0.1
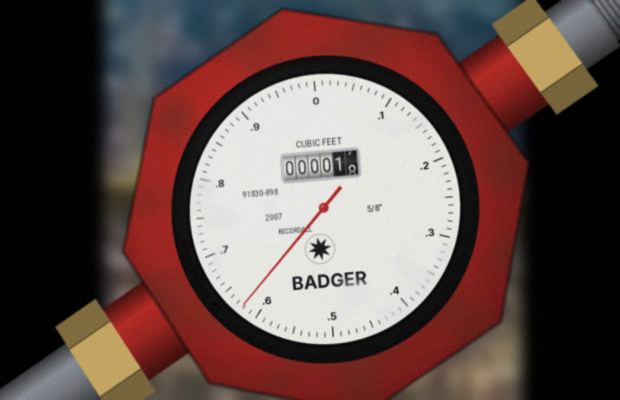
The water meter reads ft³ 17.62
